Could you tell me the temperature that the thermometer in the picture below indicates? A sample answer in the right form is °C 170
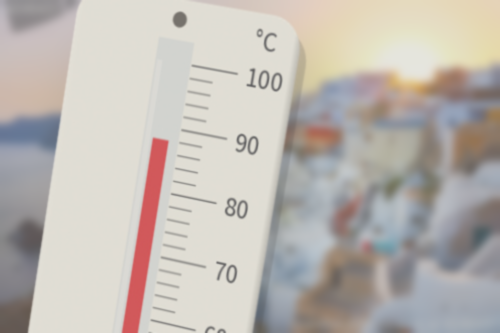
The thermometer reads °C 88
